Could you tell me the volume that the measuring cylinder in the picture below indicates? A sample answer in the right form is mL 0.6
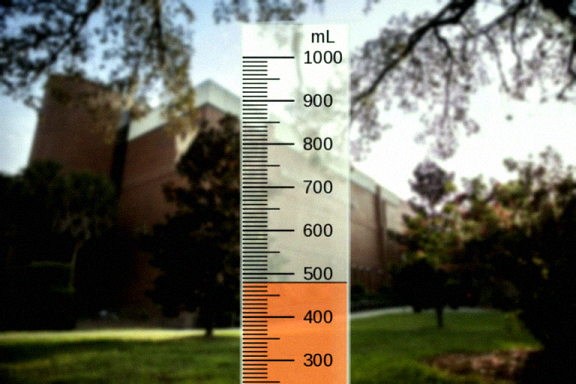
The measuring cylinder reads mL 480
